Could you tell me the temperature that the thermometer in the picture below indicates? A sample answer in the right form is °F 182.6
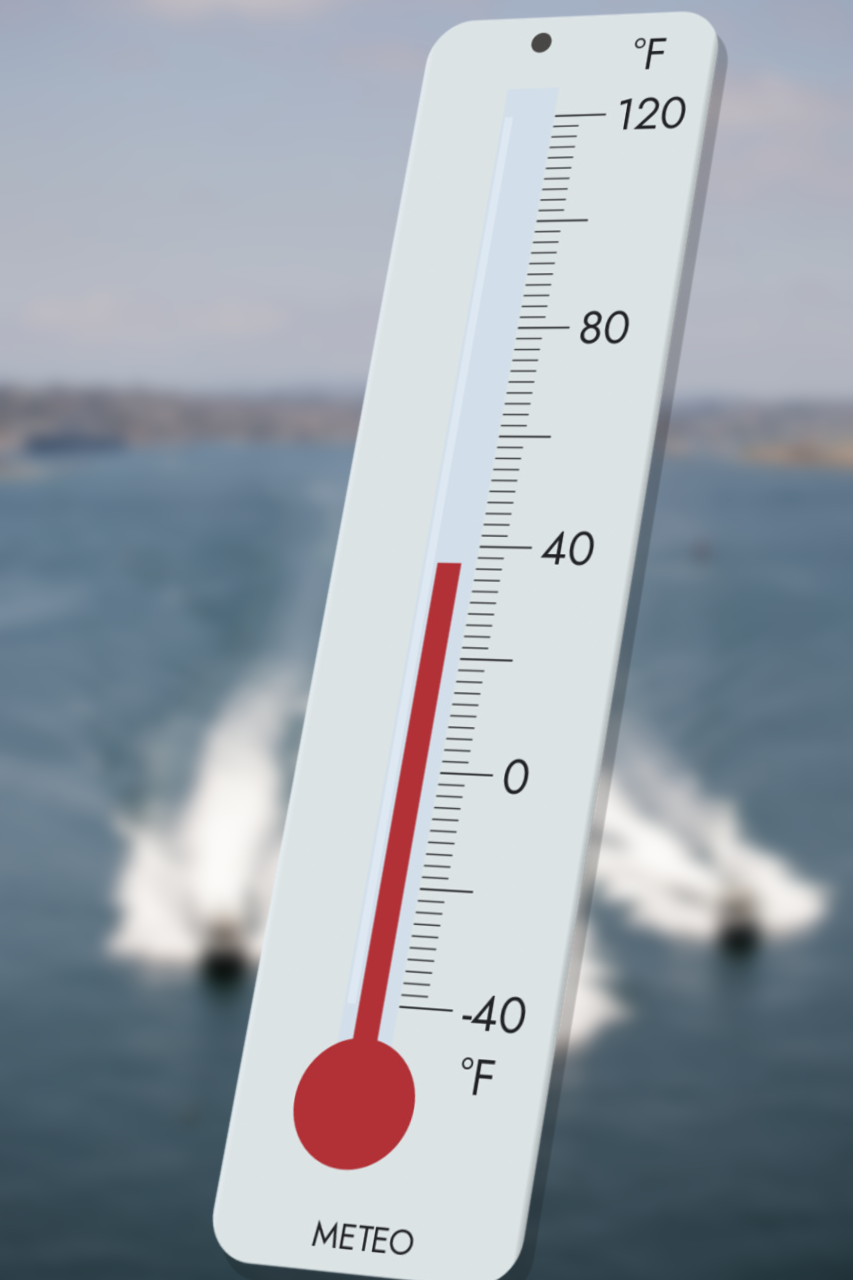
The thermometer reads °F 37
